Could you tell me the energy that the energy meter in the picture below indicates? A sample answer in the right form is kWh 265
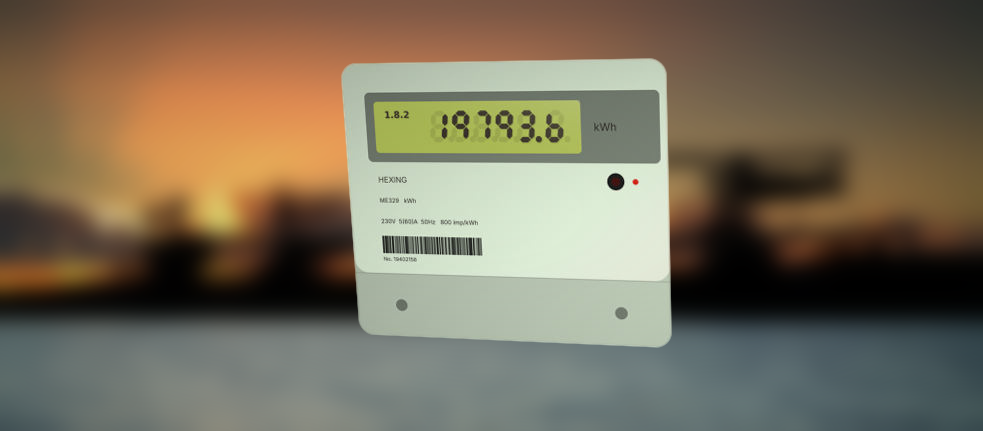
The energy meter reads kWh 19793.6
